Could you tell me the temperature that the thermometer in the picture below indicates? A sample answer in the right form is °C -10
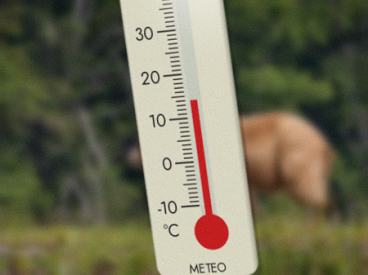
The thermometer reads °C 14
